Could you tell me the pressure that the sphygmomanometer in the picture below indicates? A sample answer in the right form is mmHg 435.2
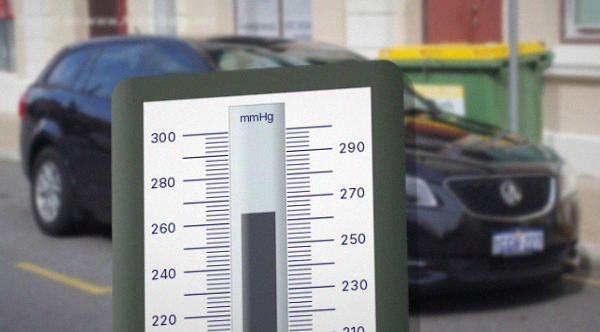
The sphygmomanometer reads mmHg 264
